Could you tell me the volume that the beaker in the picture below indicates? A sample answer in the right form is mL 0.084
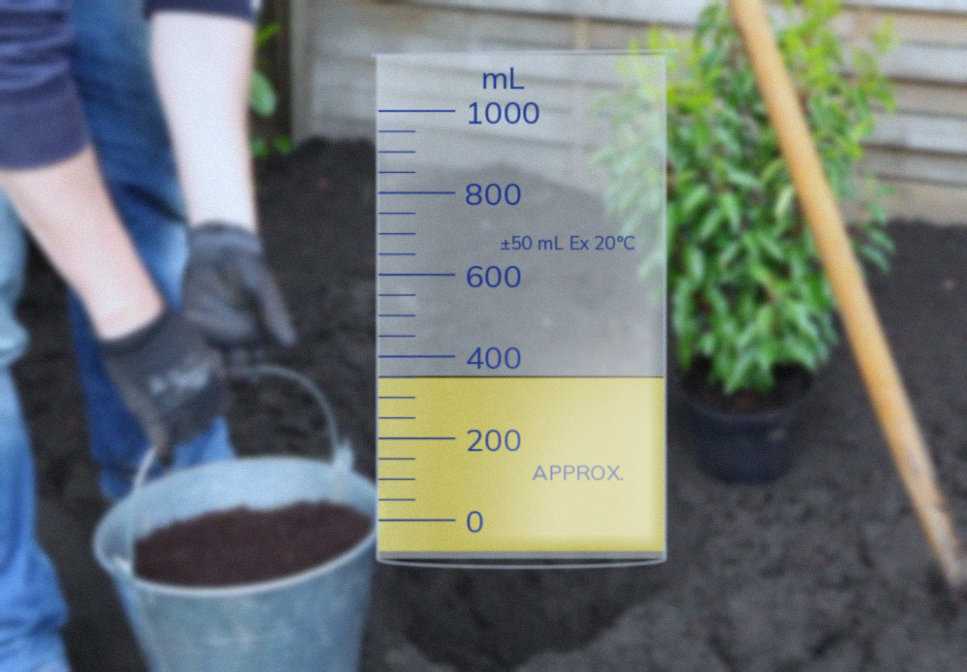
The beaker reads mL 350
